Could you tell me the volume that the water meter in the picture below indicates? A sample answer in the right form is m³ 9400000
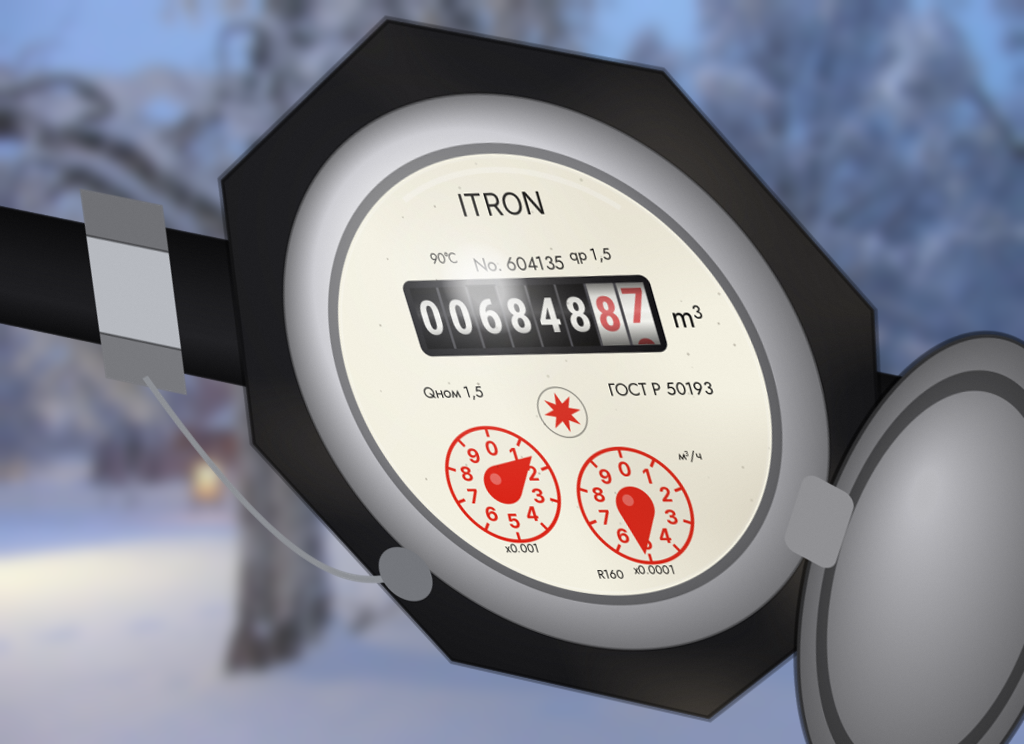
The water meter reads m³ 6848.8715
